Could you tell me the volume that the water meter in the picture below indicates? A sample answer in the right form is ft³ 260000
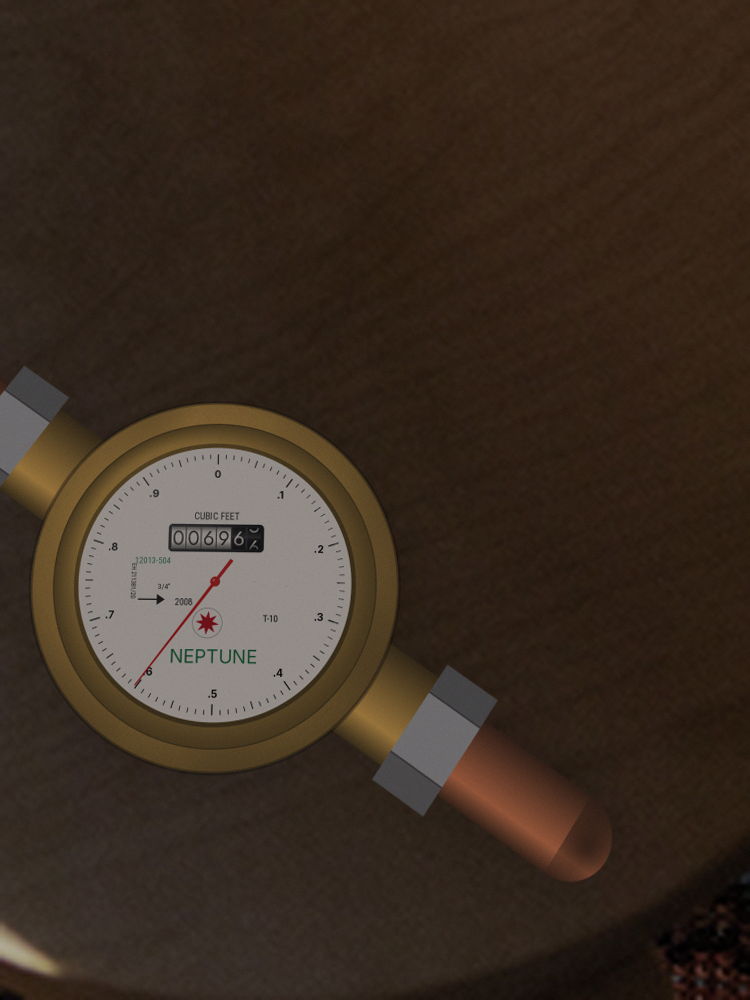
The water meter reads ft³ 6965.60
